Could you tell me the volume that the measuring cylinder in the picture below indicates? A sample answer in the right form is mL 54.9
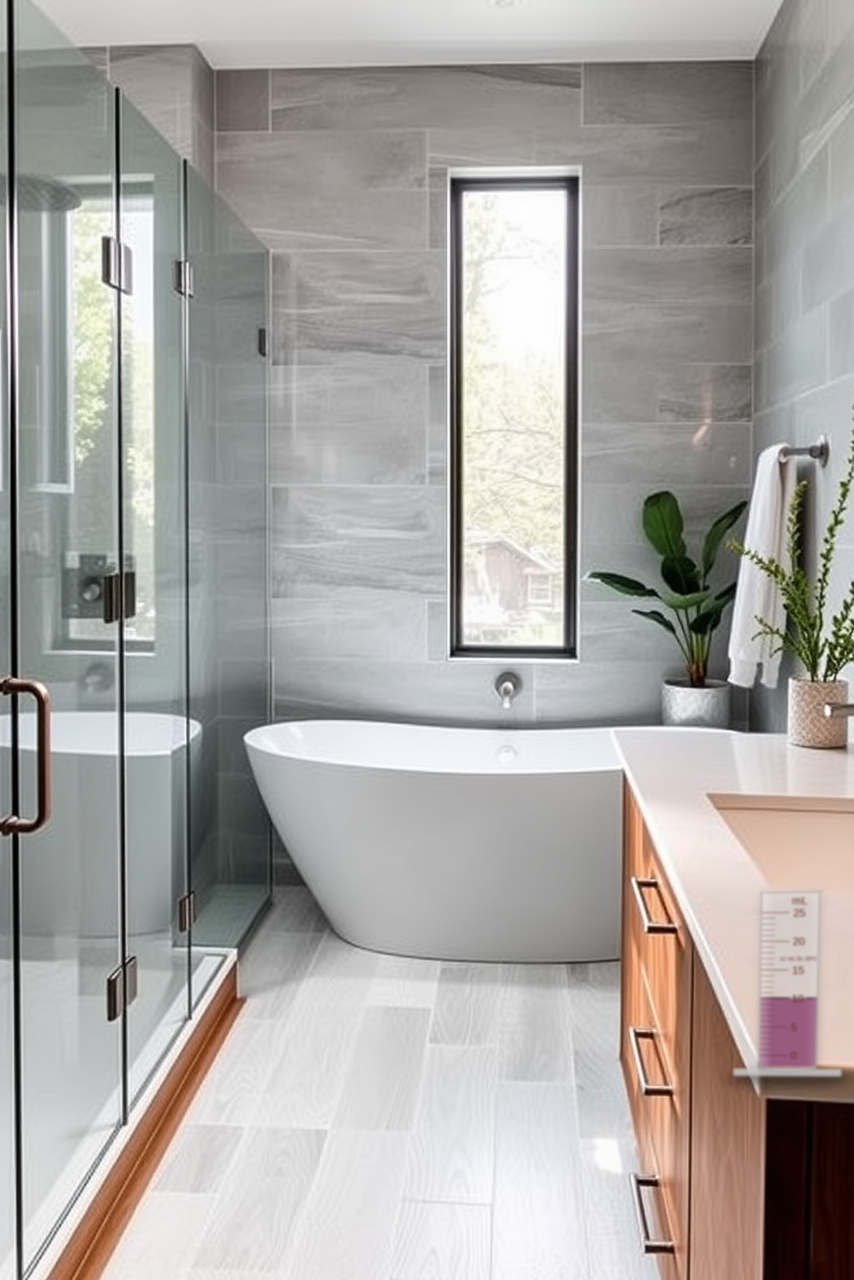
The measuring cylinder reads mL 10
